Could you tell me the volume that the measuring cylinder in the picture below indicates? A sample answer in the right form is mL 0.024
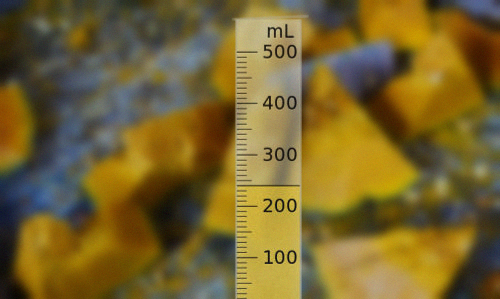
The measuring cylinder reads mL 240
